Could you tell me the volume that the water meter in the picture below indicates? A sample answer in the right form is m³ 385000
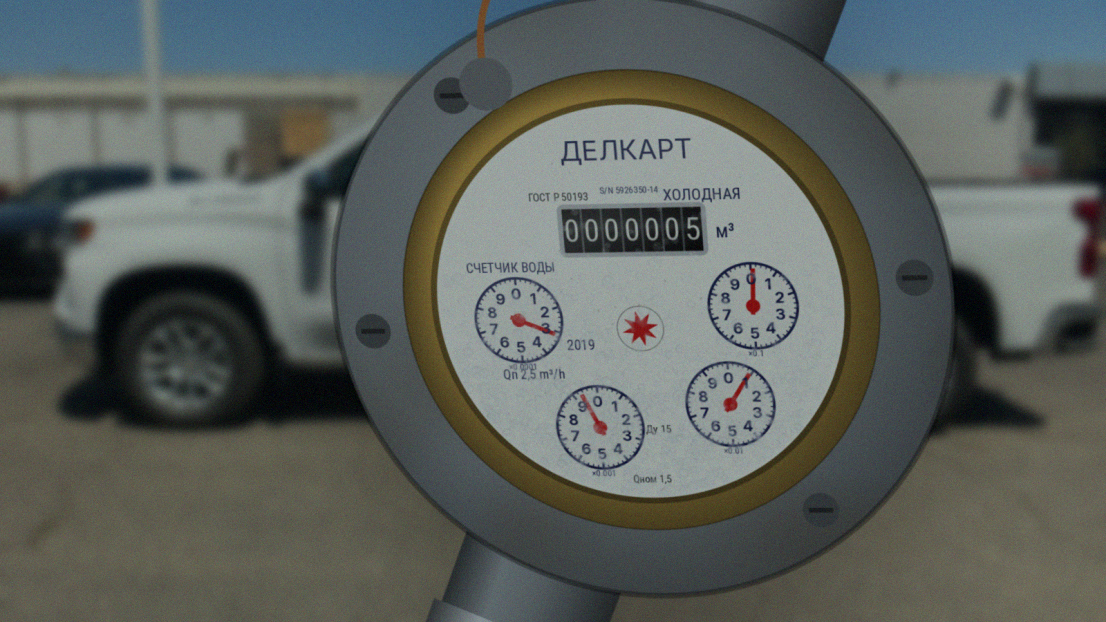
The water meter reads m³ 5.0093
